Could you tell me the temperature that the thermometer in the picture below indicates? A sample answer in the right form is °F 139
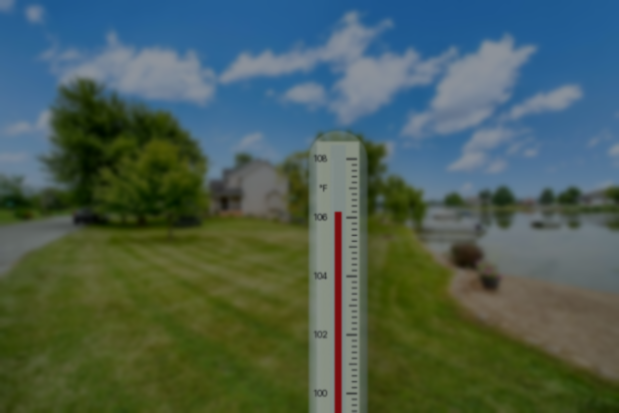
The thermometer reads °F 106.2
